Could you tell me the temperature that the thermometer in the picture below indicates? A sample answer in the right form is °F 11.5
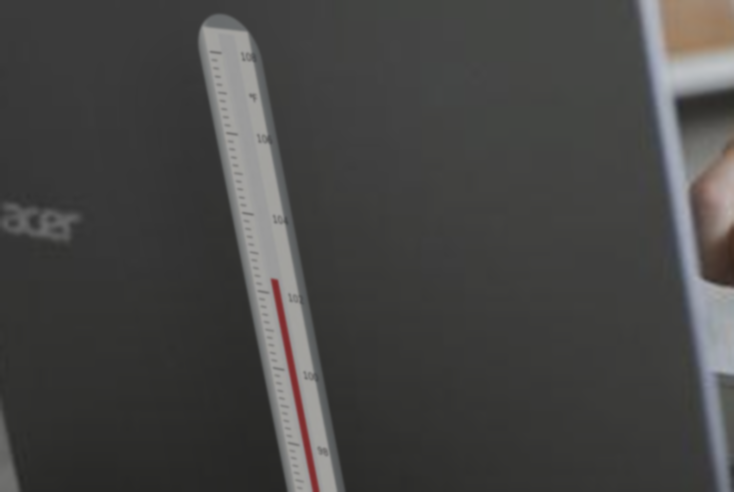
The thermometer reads °F 102.4
